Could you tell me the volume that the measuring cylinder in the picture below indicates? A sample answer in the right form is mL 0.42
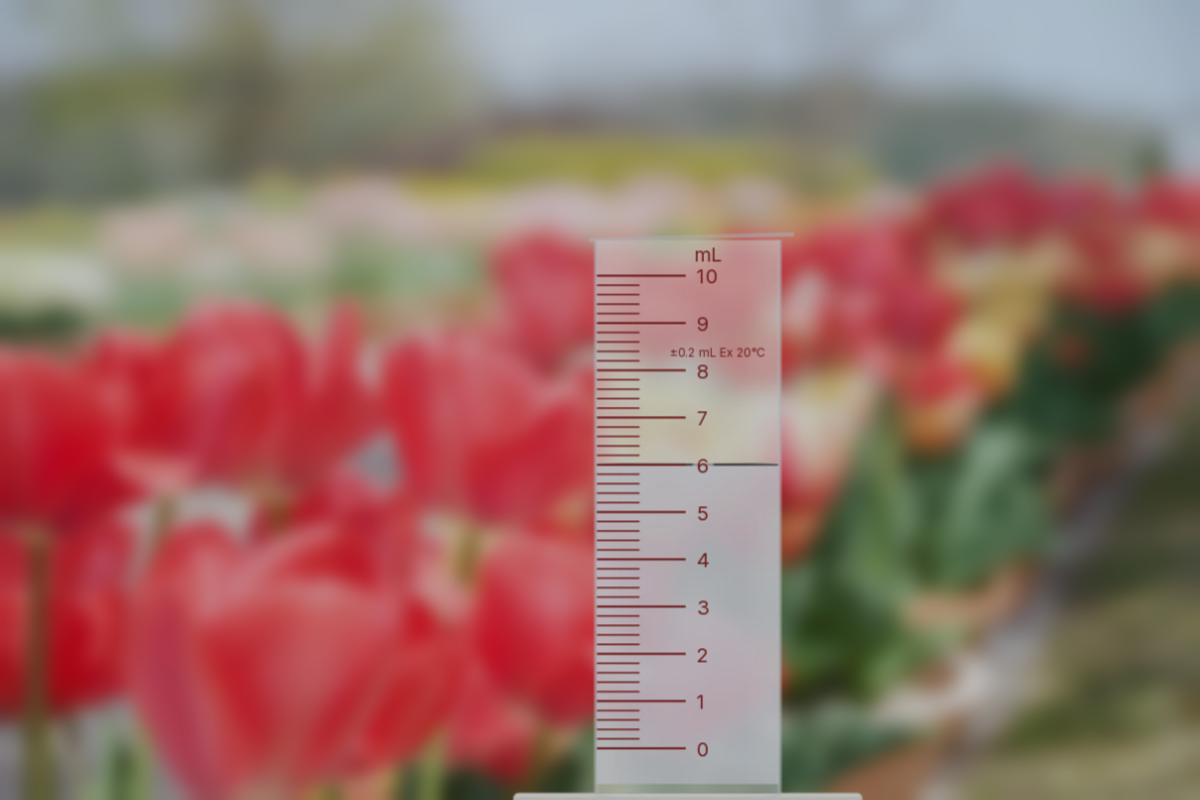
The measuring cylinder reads mL 6
